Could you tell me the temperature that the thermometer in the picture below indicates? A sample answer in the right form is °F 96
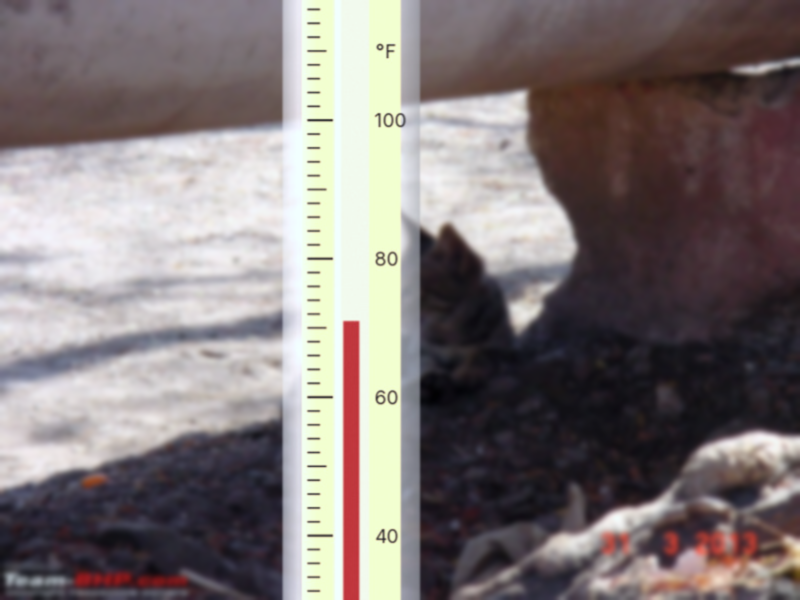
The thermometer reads °F 71
